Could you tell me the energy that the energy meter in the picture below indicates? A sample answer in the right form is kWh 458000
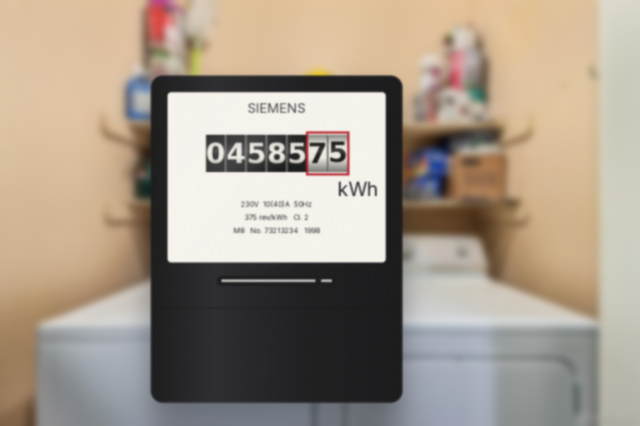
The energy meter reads kWh 4585.75
